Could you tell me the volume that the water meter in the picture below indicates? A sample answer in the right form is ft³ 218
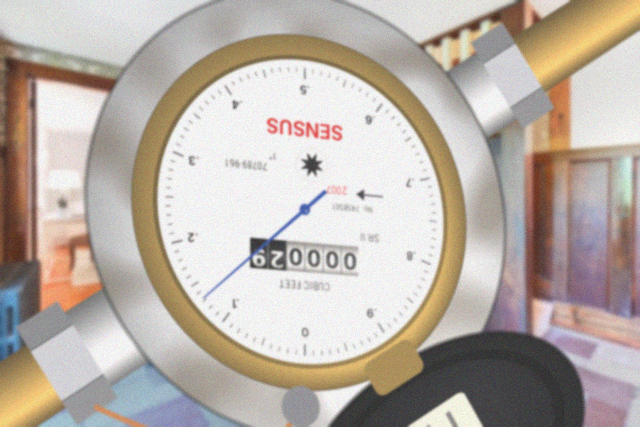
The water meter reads ft³ 29.13
